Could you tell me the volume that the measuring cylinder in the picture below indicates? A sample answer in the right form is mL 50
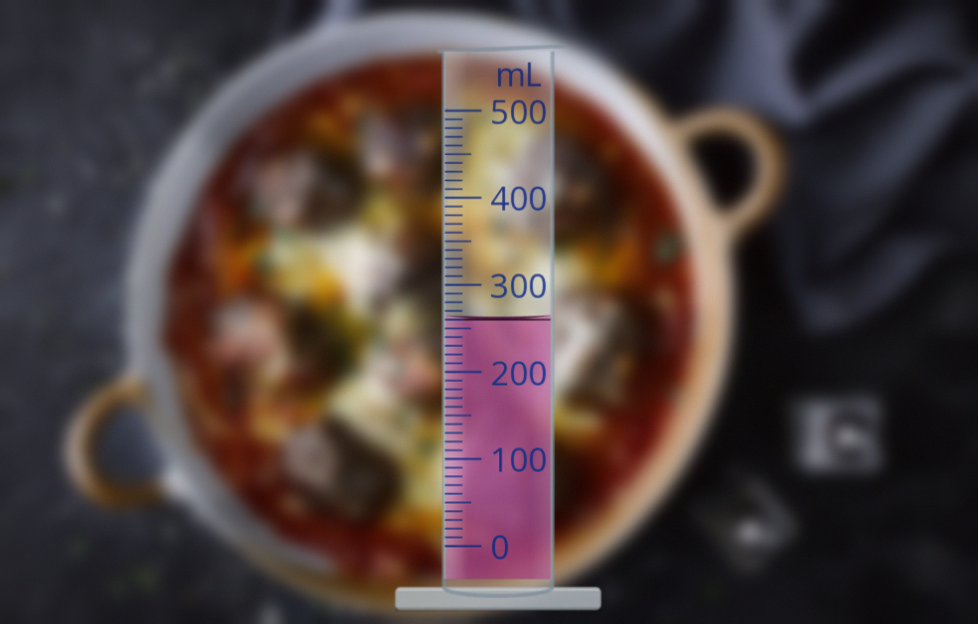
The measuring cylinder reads mL 260
